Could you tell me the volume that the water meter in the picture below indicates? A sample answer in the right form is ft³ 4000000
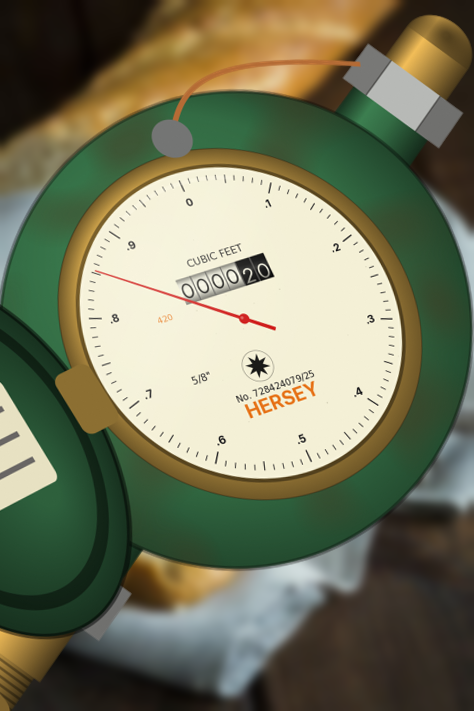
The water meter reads ft³ 19.85
